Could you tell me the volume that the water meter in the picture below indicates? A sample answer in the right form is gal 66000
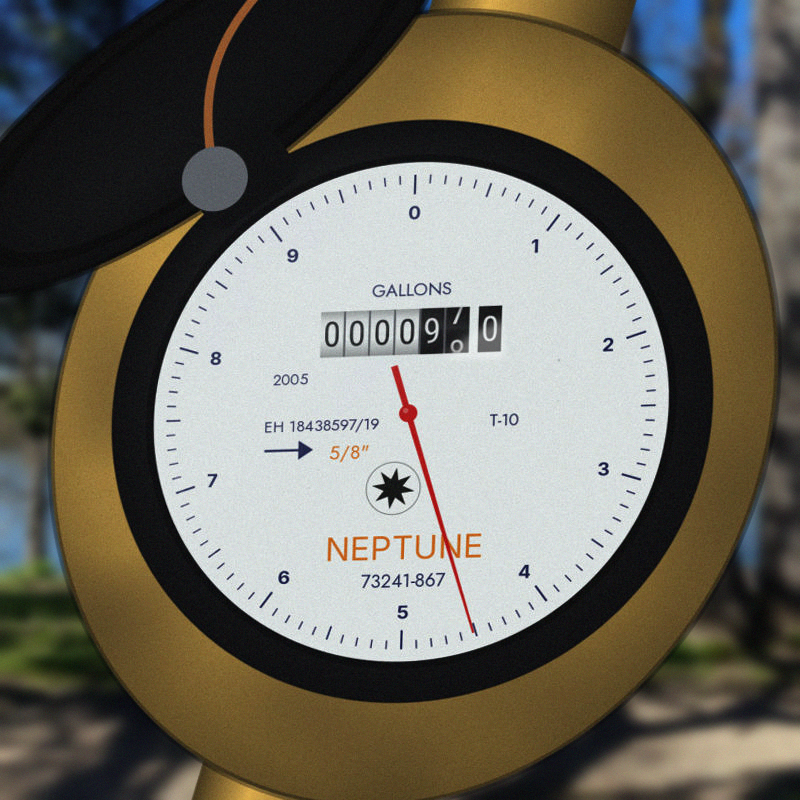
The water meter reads gal 974.5
